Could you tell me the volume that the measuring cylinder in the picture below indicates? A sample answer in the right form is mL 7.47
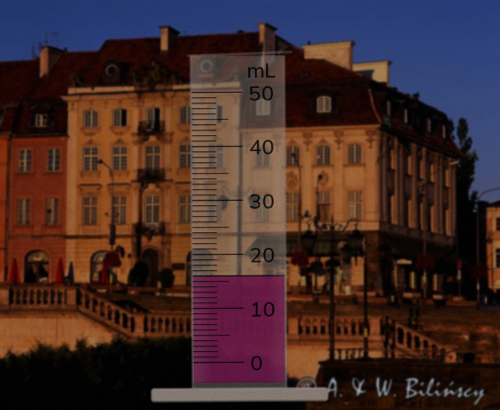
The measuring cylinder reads mL 16
